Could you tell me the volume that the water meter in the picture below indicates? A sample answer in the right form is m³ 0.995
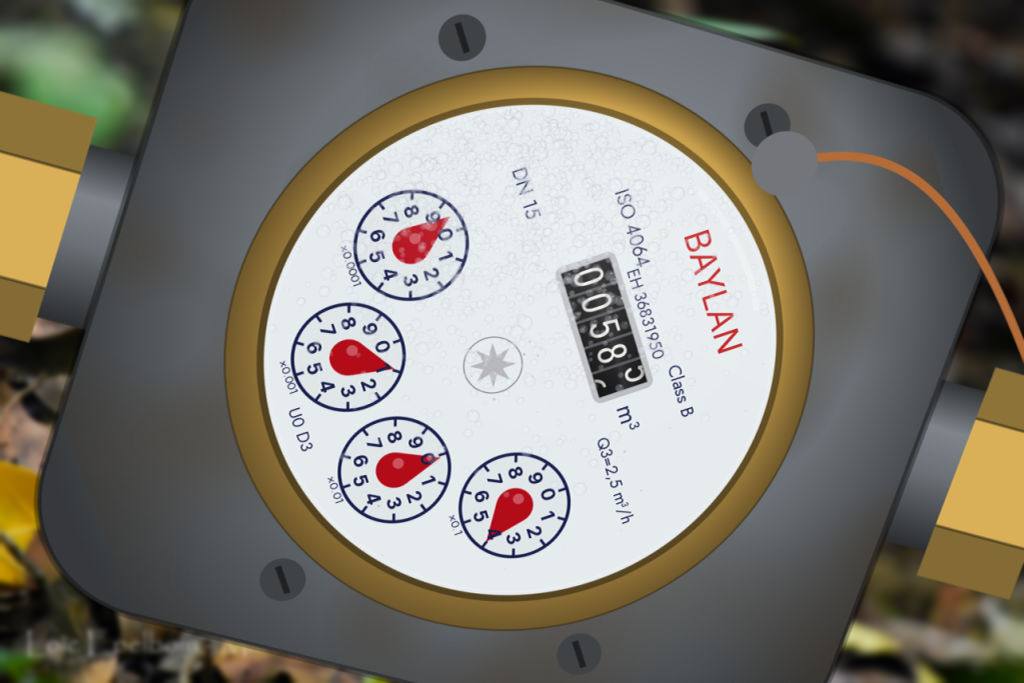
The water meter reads m³ 585.4009
